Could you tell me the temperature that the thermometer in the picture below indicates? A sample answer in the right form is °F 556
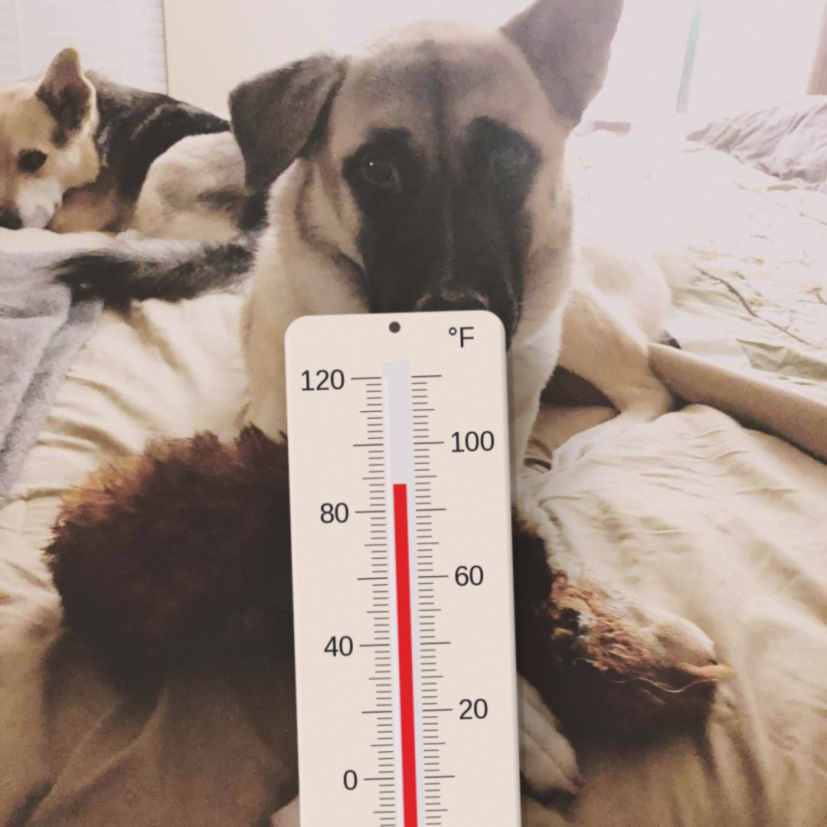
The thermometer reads °F 88
